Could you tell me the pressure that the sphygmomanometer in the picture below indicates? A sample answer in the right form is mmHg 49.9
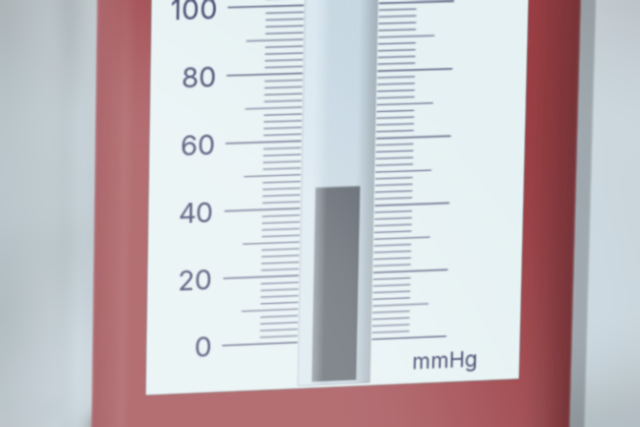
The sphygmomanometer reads mmHg 46
